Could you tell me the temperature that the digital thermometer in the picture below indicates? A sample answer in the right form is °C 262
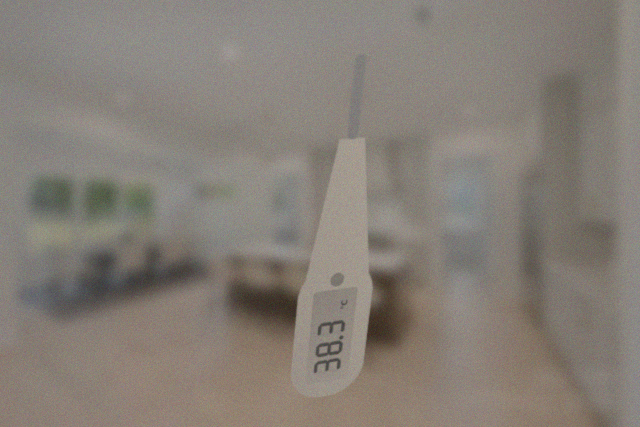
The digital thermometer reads °C 38.3
